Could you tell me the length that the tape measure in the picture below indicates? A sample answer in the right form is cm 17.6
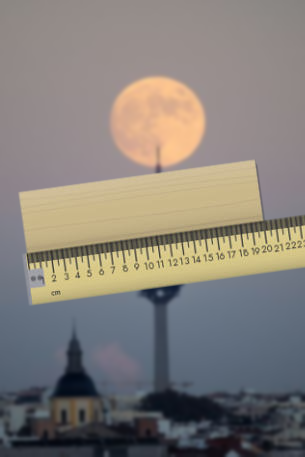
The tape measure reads cm 20
